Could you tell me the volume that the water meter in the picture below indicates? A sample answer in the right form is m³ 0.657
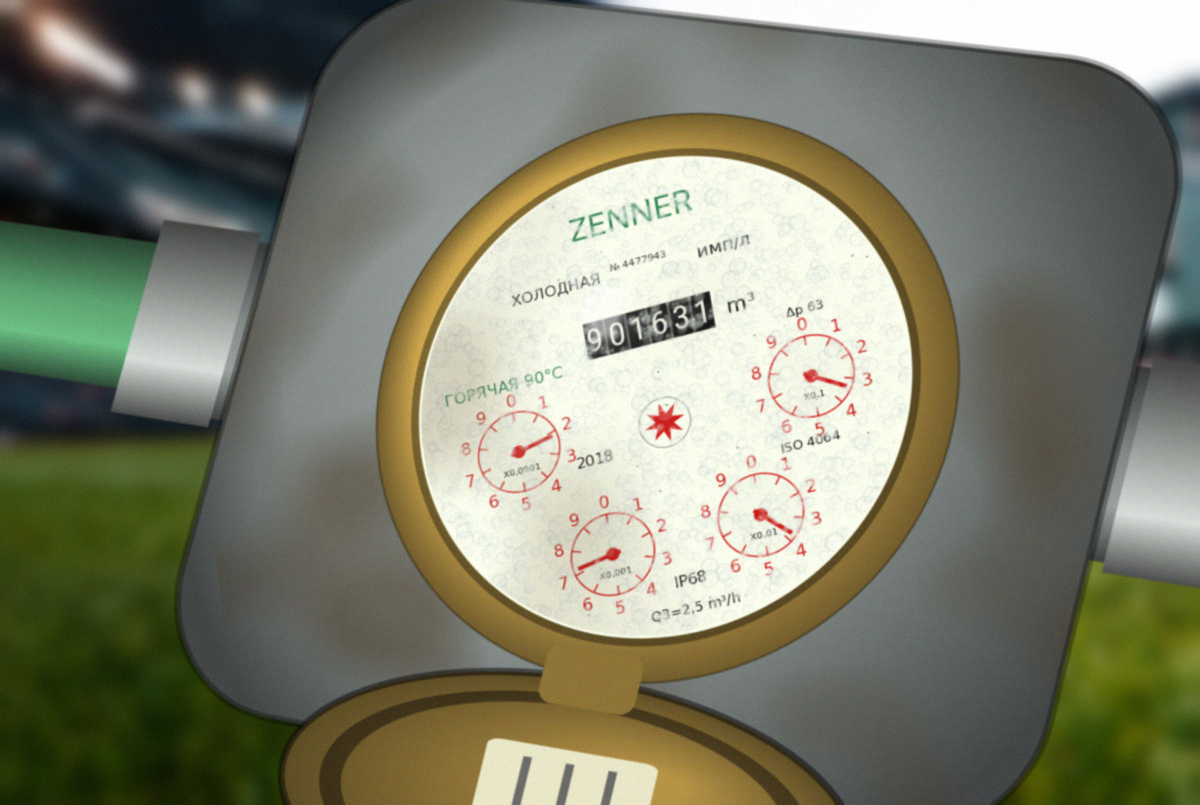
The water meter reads m³ 901631.3372
